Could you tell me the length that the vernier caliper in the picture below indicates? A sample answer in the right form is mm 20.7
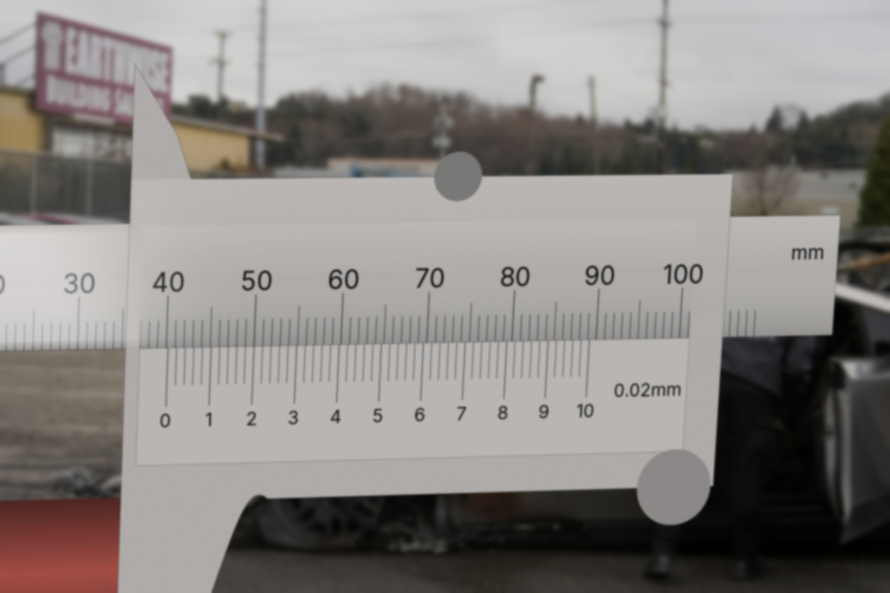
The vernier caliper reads mm 40.2
